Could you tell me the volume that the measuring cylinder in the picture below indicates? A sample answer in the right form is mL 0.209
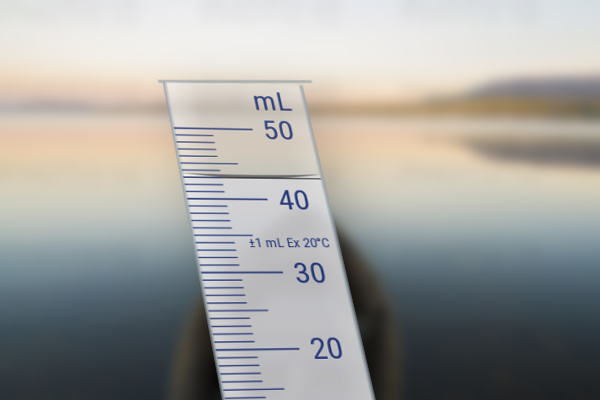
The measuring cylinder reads mL 43
